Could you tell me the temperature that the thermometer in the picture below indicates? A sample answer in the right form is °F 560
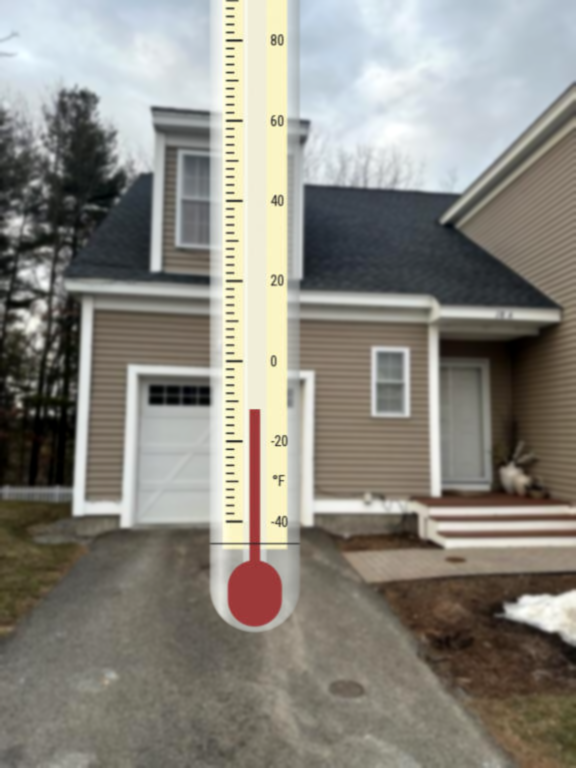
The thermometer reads °F -12
